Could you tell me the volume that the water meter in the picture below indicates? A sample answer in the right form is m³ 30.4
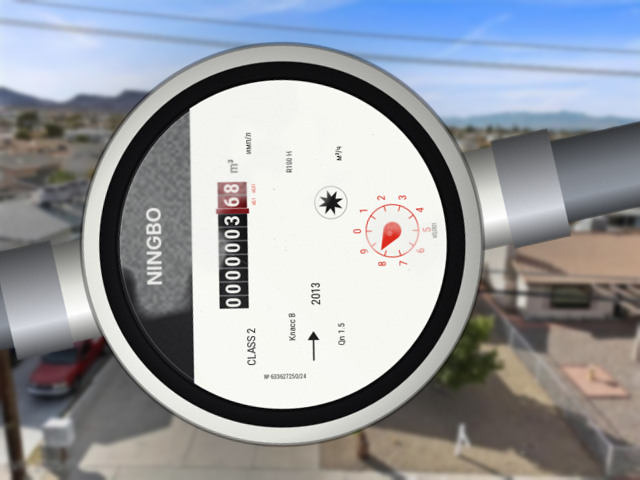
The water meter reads m³ 3.688
